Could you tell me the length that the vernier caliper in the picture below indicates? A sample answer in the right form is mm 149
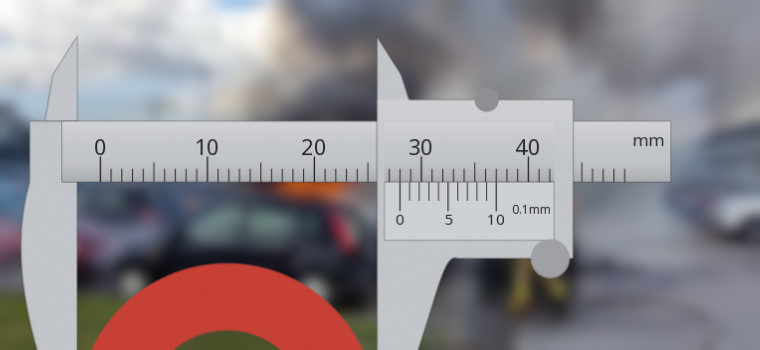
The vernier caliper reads mm 28.0
